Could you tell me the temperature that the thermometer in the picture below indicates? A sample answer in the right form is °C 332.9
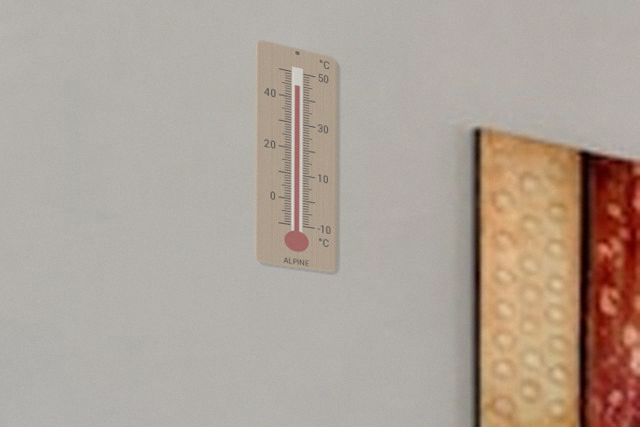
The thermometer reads °C 45
